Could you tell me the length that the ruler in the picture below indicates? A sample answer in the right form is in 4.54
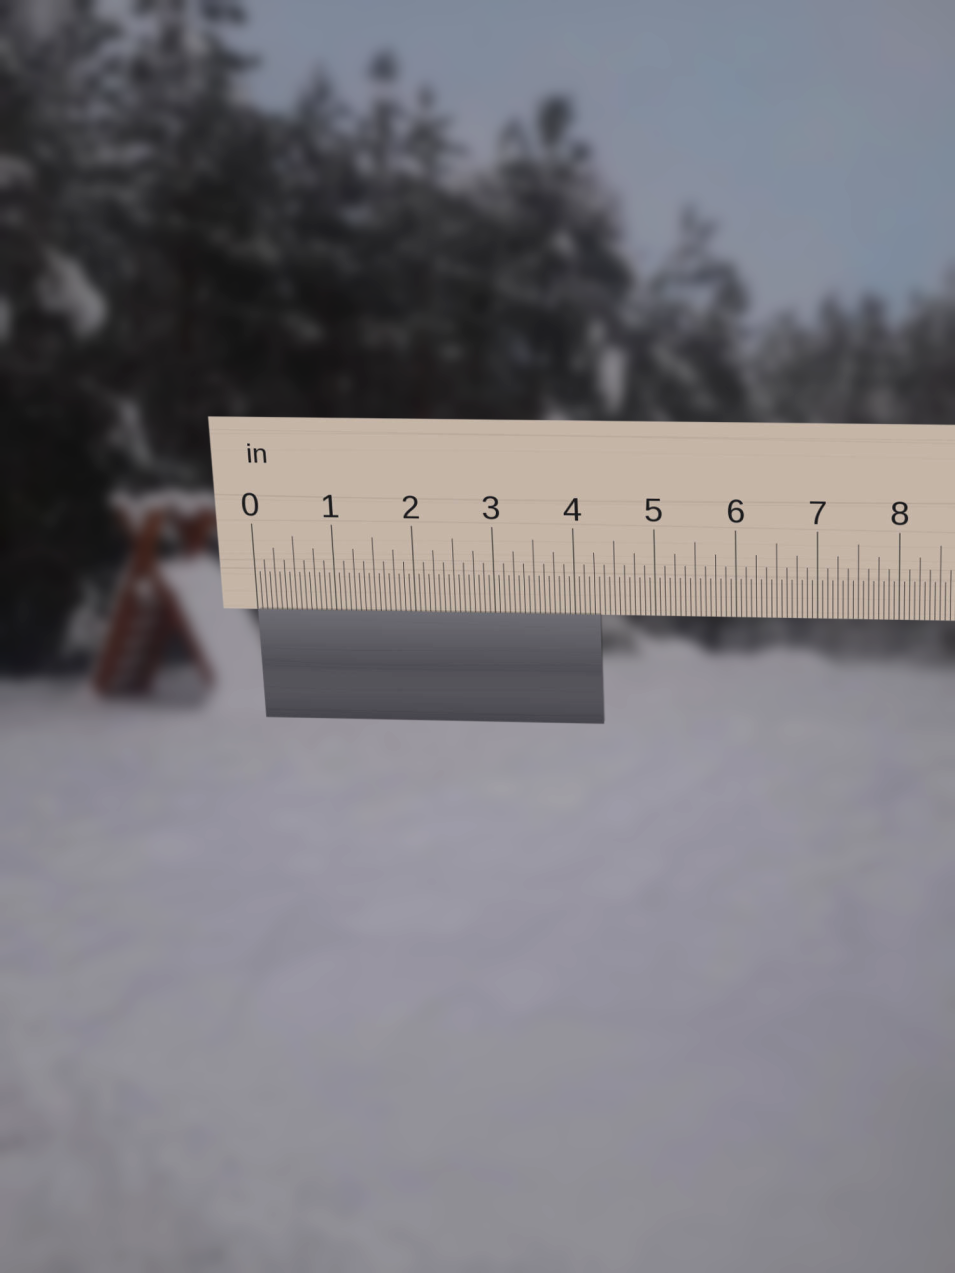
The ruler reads in 4.3125
